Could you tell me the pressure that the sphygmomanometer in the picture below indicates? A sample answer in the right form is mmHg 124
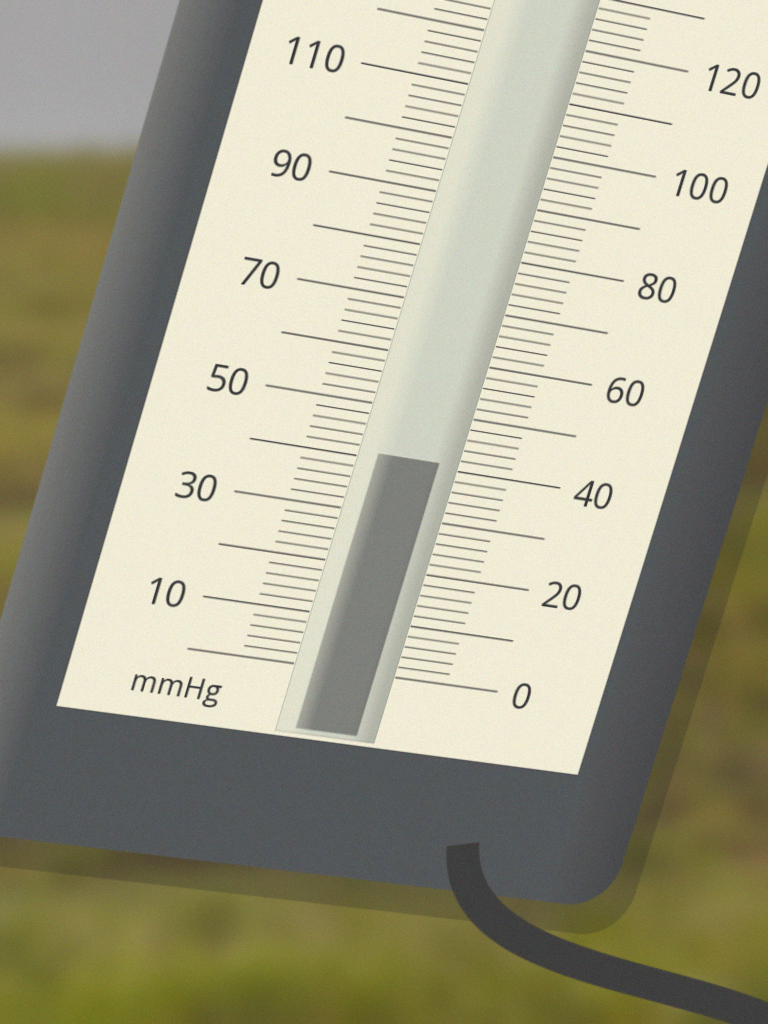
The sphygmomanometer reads mmHg 41
